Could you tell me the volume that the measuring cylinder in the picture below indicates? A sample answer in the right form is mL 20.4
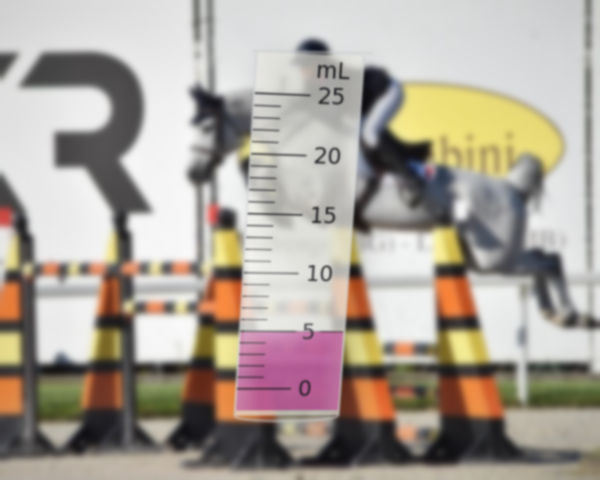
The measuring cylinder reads mL 5
